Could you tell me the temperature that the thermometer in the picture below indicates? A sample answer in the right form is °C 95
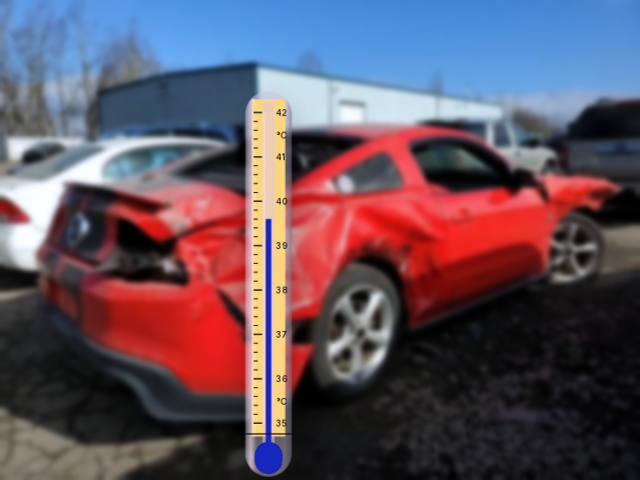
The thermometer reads °C 39.6
